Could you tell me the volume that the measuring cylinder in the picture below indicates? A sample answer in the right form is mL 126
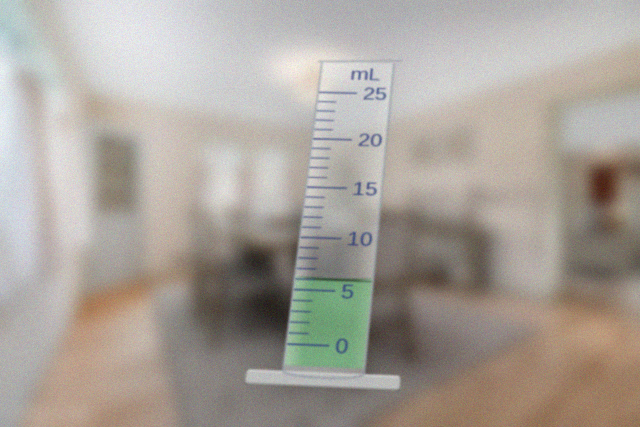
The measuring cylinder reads mL 6
